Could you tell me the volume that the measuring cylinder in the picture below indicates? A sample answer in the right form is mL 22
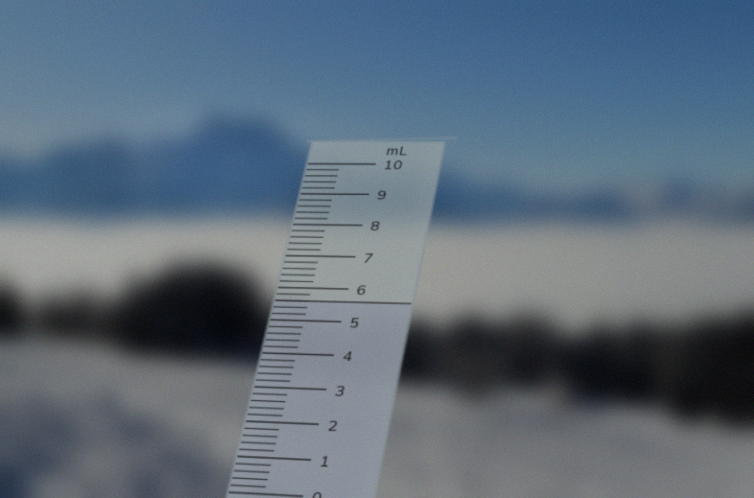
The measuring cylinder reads mL 5.6
